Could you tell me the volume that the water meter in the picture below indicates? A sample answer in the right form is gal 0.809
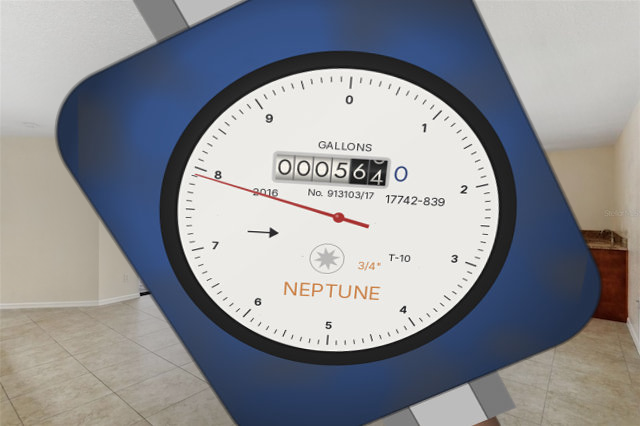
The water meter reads gal 5637.9
